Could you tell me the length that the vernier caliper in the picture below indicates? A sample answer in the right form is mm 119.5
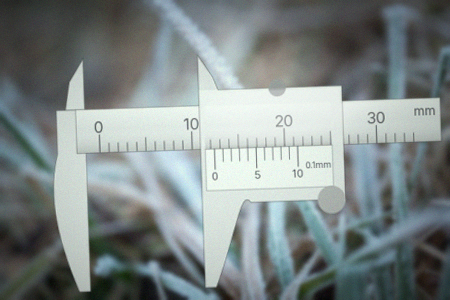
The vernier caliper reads mm 12.4
